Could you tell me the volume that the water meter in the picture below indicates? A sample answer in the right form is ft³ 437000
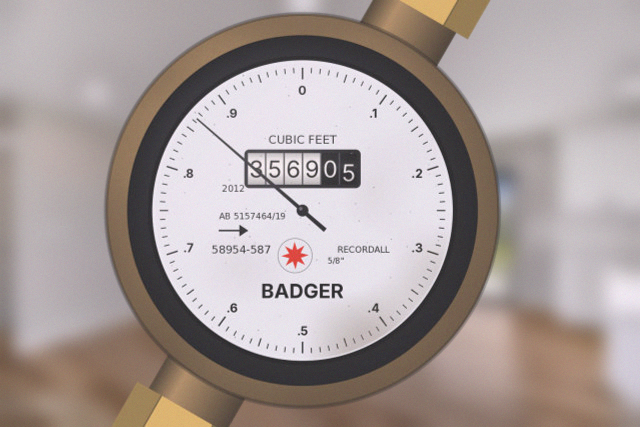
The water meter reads ft³ 356904.86
